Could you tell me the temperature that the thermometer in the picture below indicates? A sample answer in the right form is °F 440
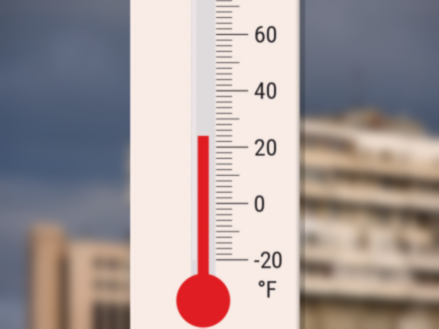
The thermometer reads °F 24
